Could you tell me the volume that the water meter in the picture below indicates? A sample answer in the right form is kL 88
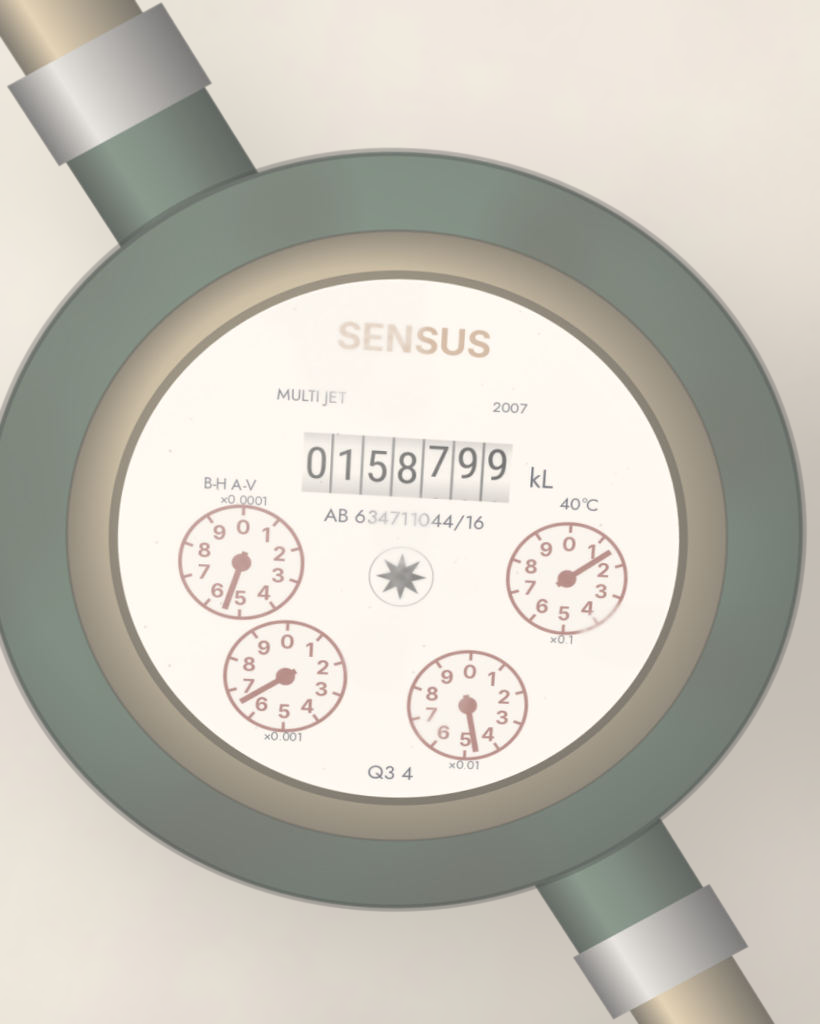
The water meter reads kL 158799.1465
